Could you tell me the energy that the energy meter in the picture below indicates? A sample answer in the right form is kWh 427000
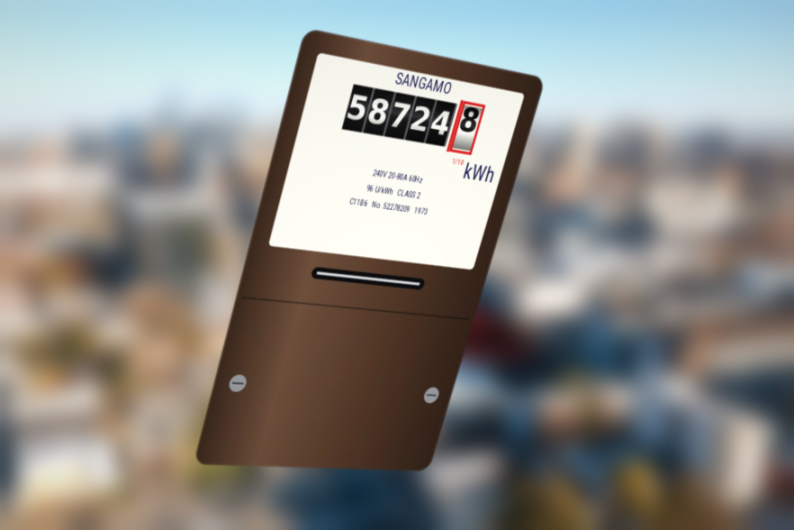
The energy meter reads kWh 58724.8
